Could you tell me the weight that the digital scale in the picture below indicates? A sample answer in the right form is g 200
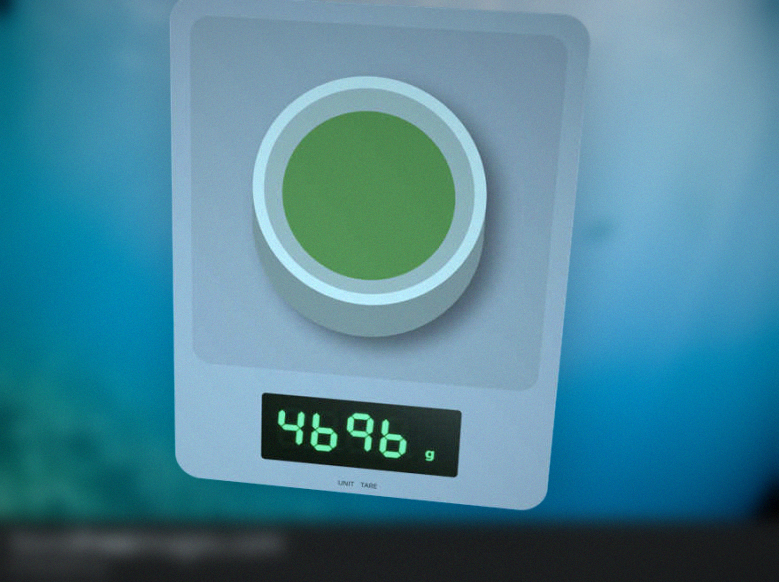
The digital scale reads g 4696
